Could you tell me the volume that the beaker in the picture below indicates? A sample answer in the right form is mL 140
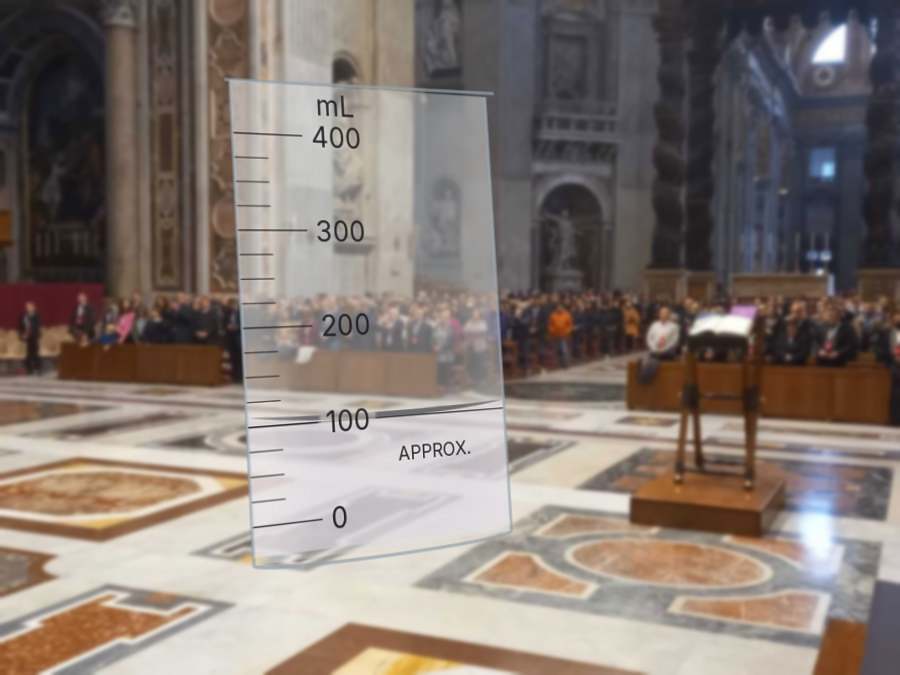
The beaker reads mL 100
